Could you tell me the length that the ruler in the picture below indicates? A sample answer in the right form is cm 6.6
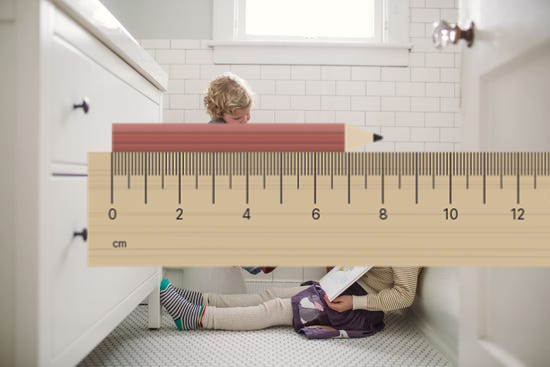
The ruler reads cm 8
